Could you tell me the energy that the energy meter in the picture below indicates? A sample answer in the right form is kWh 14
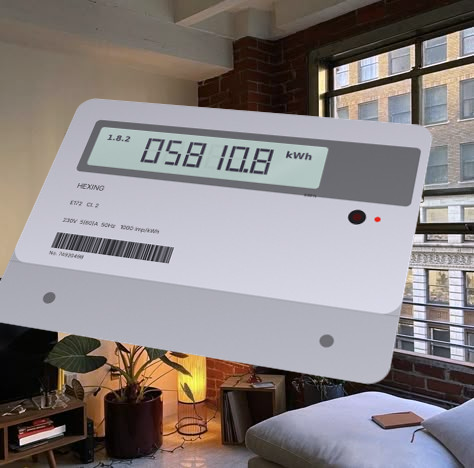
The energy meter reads kWh 5810.8
